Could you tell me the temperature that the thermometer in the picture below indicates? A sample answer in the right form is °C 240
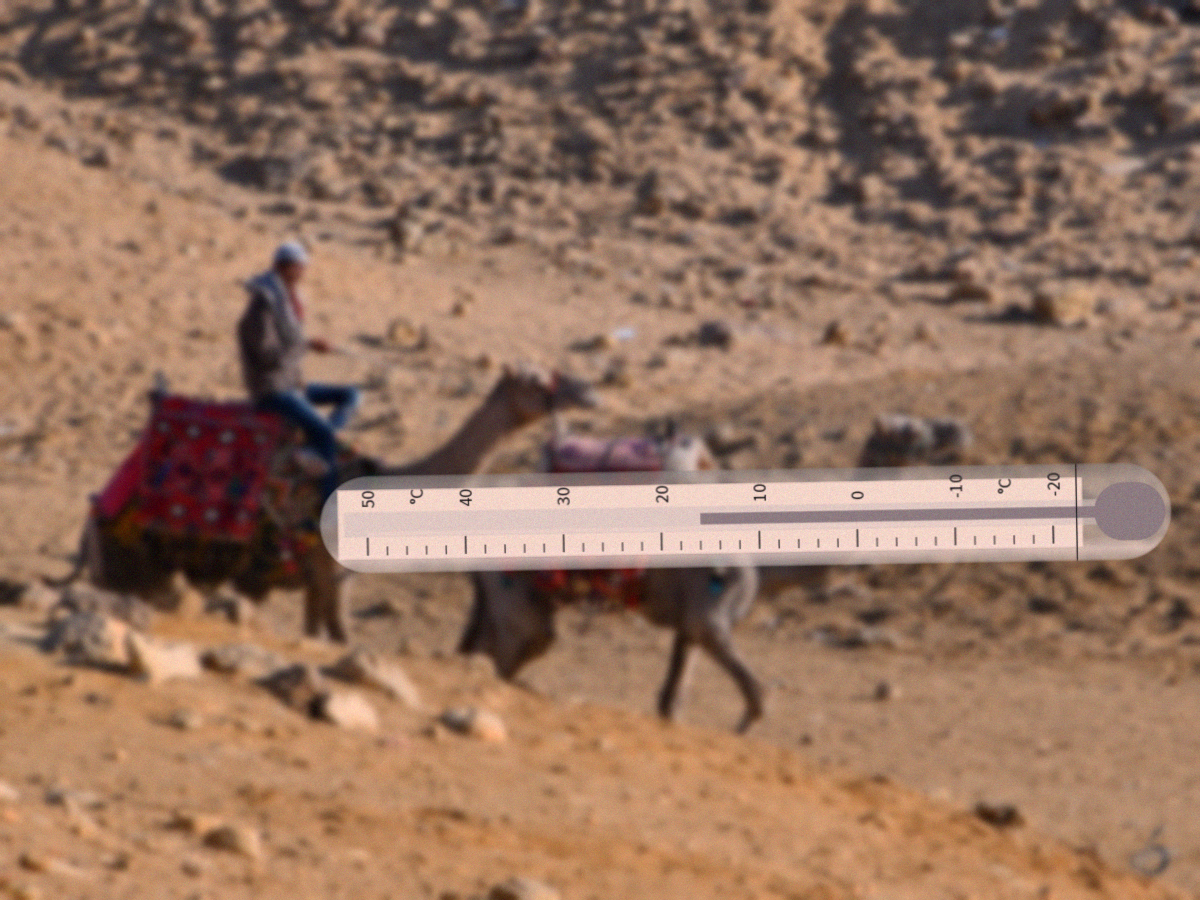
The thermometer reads °C 16
